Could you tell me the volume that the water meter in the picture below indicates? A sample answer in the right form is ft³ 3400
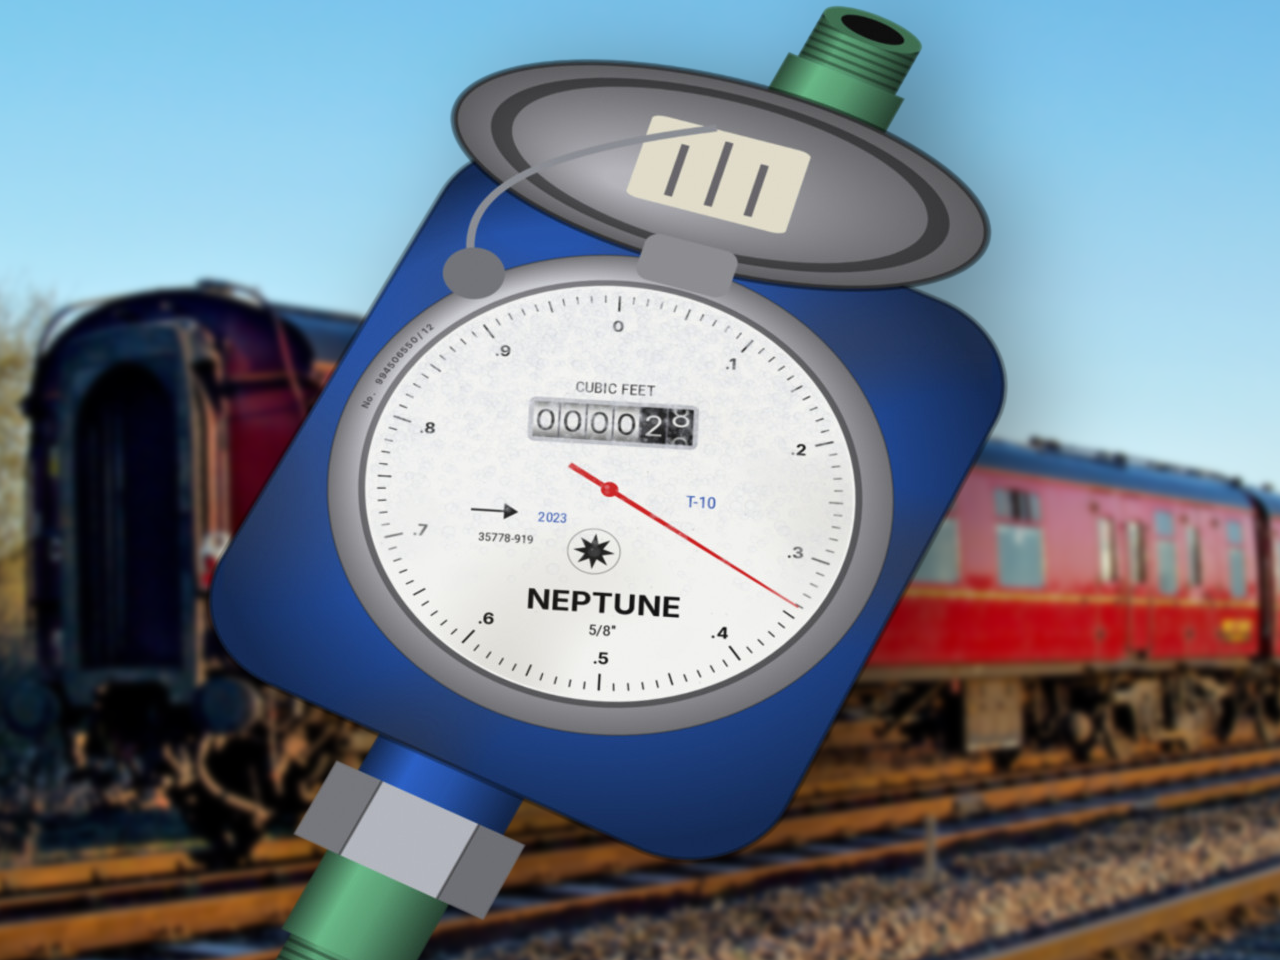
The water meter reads ft³ 28.34
